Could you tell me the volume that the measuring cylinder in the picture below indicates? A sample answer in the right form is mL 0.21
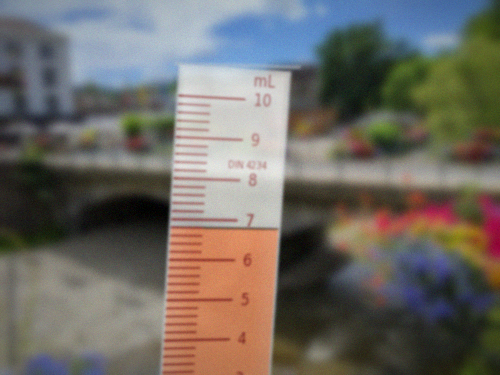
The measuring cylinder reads mL 6.8
